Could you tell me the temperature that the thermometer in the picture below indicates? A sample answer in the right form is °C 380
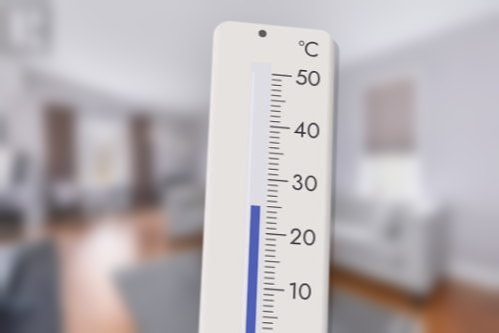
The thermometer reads °C 25
